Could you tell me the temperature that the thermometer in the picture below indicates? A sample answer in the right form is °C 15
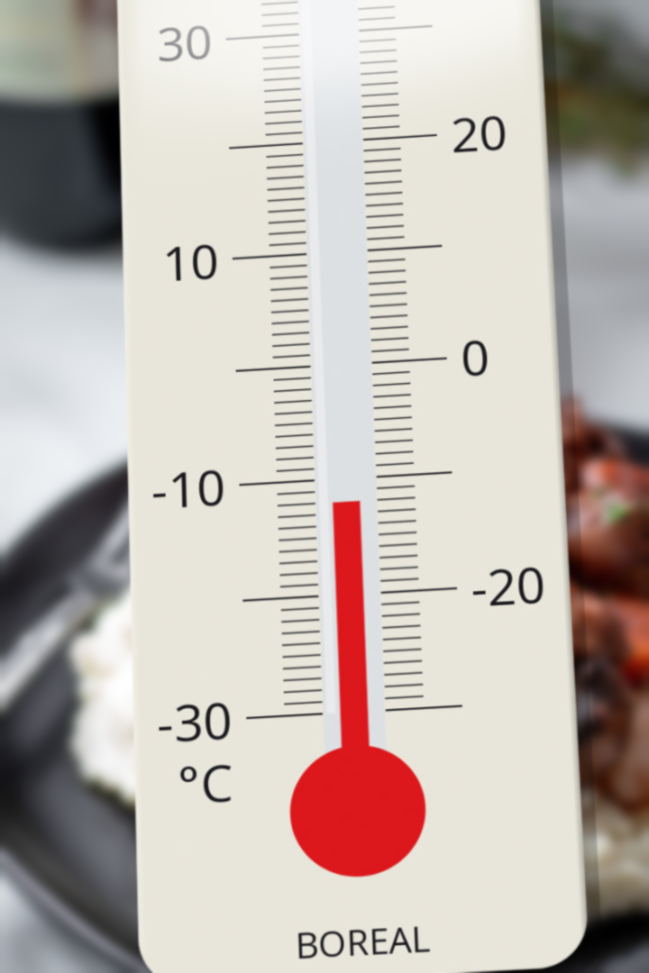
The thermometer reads °C -12
